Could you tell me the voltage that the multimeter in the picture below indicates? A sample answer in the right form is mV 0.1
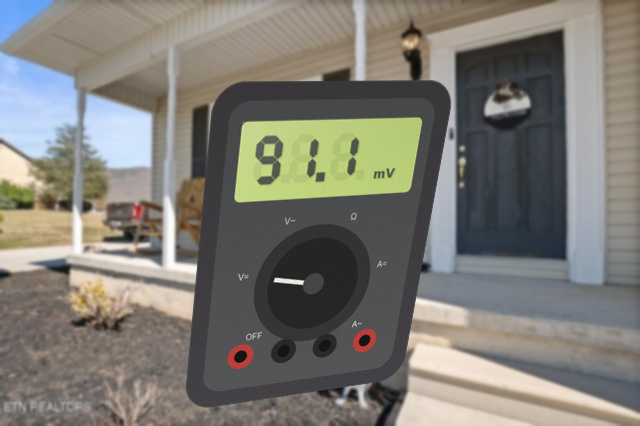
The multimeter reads mV 91.1
